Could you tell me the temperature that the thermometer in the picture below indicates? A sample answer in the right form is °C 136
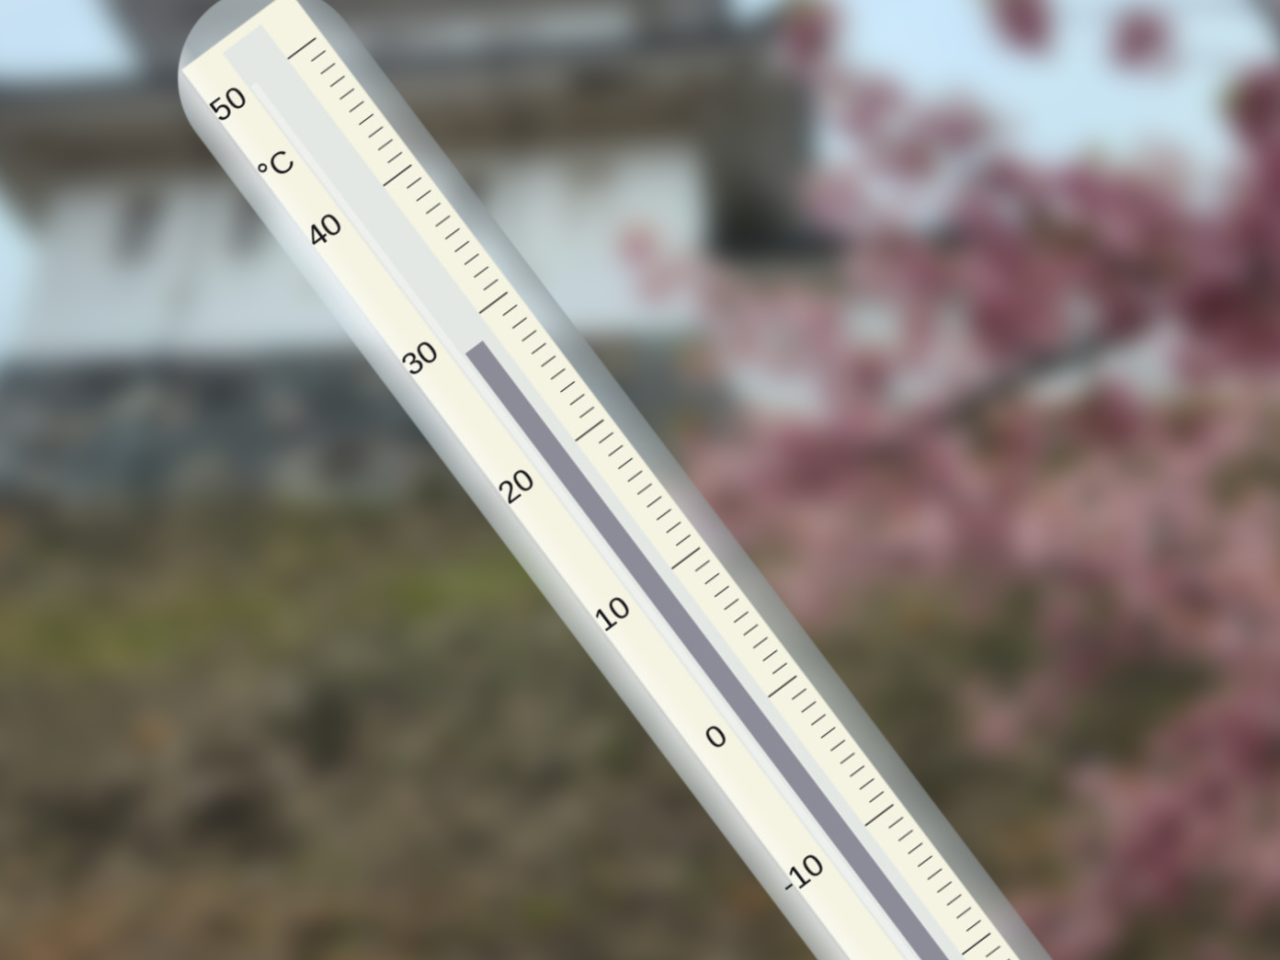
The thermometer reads °C 28.5
